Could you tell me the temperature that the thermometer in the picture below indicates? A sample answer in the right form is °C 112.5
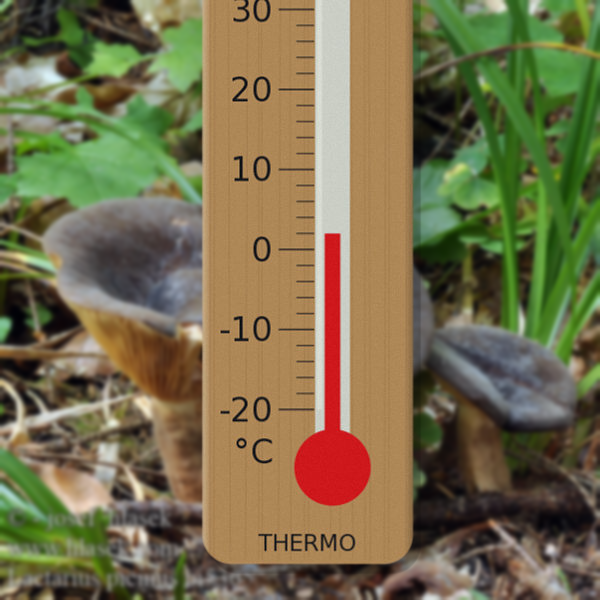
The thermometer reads °C 2
